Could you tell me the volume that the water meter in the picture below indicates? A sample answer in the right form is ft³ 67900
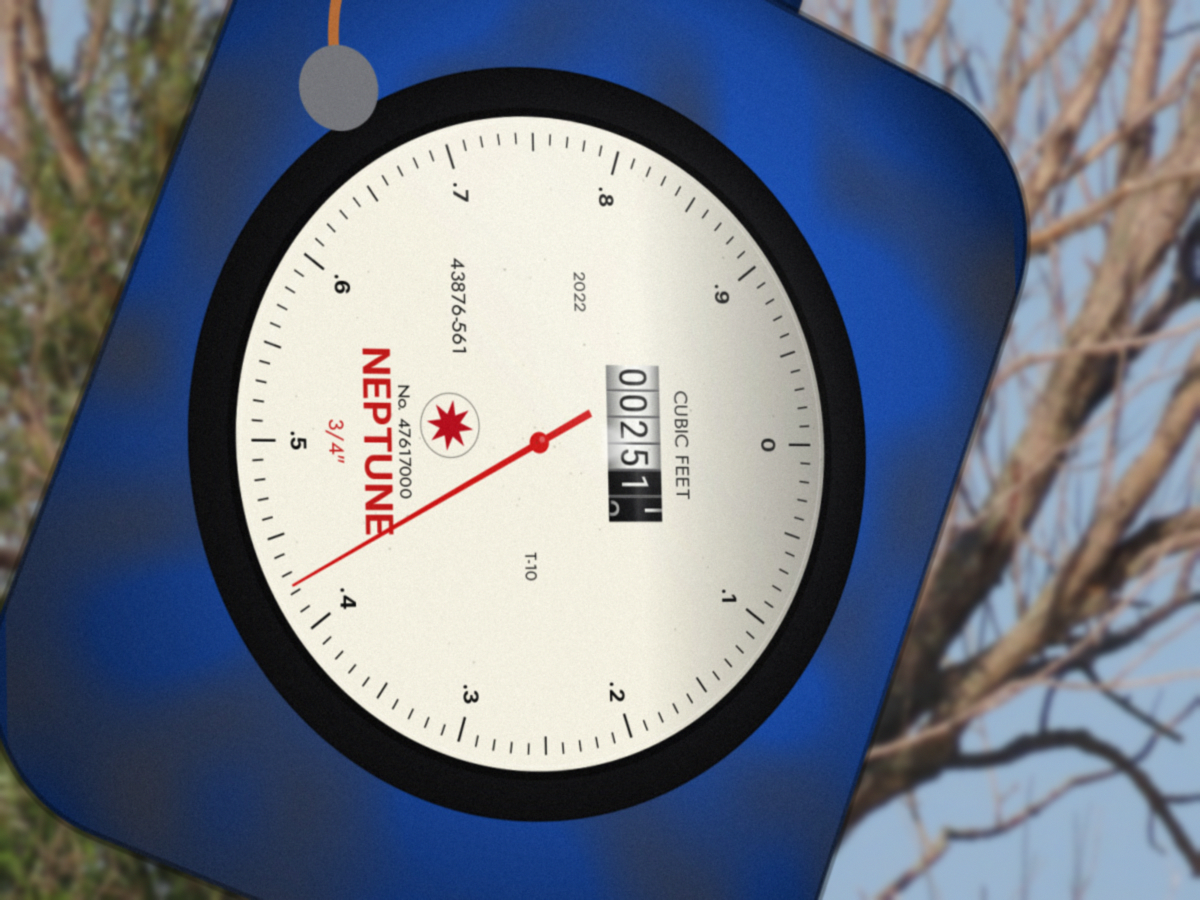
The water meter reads ft³ 2511.42
